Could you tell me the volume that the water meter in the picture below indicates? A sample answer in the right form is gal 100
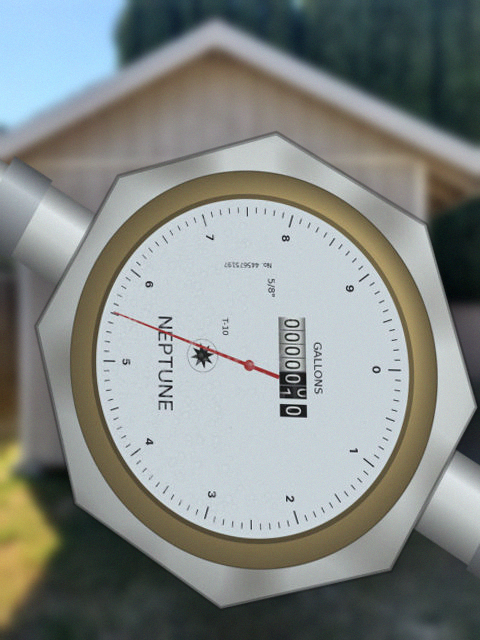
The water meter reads gal 5.5
